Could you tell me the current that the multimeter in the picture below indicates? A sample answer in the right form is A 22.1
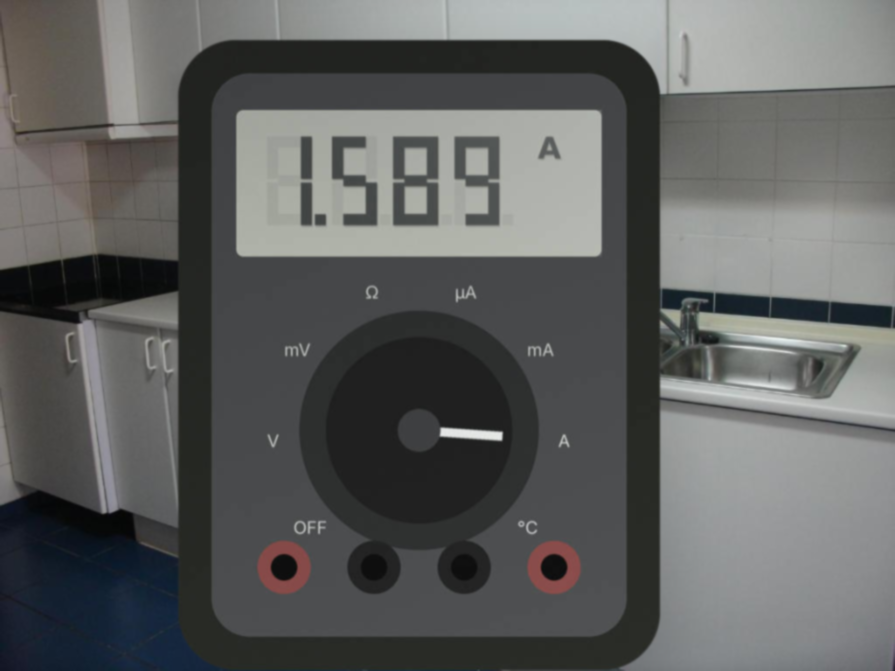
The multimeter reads A 1.589
